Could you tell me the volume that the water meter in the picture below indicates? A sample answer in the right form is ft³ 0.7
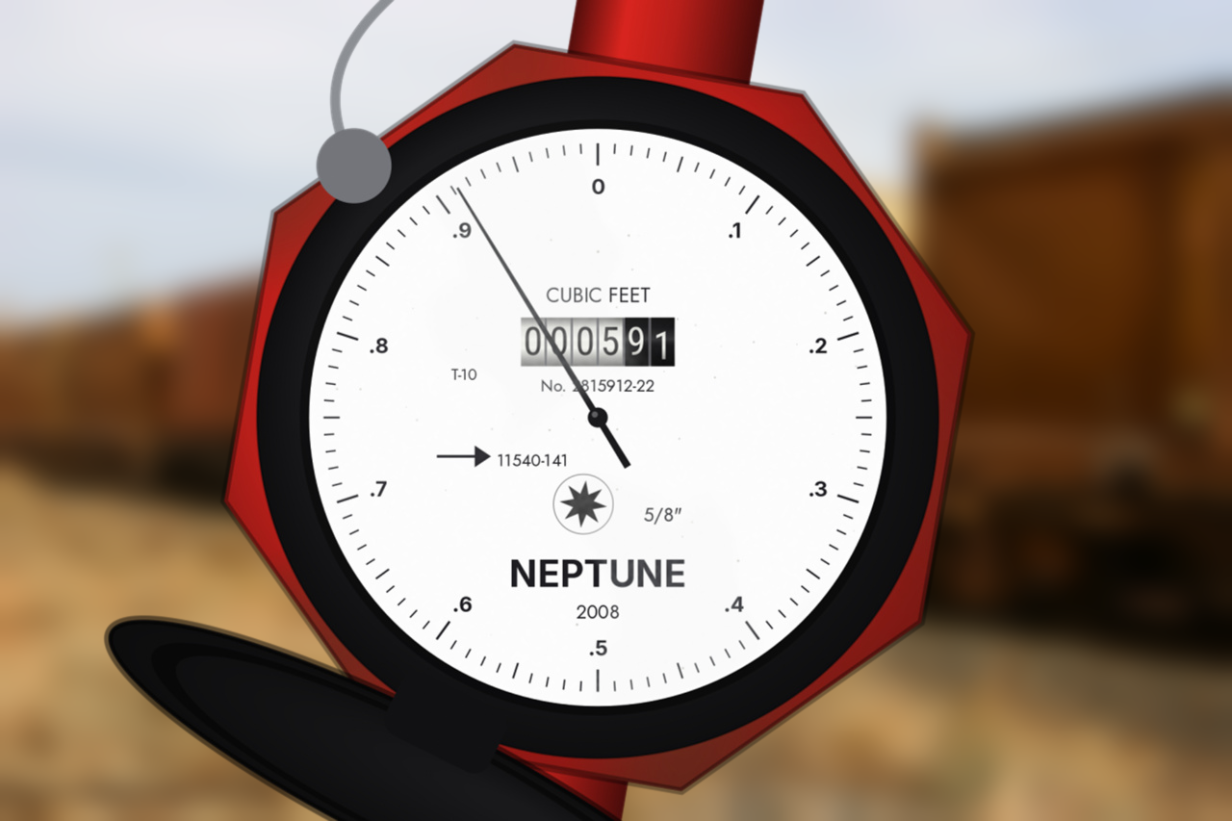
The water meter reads ft³ 590.91
